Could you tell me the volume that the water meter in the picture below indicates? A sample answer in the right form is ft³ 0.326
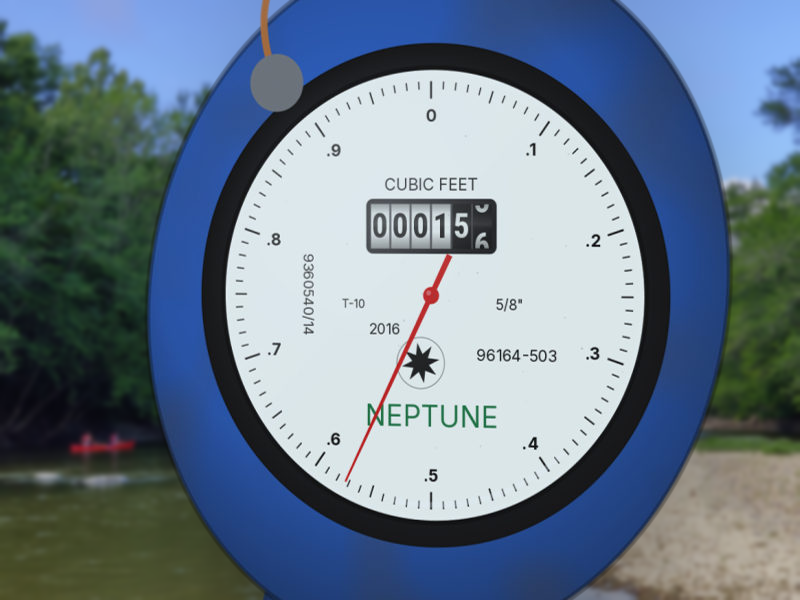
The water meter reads ft³ 155.57
